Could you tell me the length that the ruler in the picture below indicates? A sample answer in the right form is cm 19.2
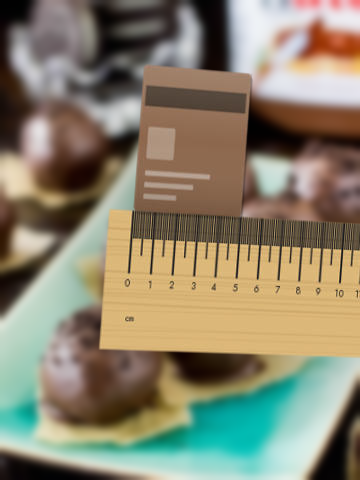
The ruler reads cm 5
